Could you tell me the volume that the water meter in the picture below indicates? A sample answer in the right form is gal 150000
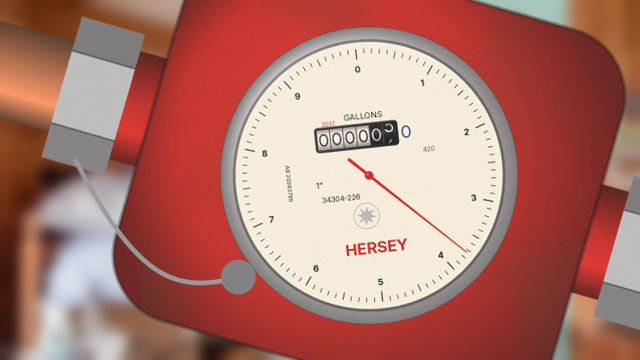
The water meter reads gal 53.7
